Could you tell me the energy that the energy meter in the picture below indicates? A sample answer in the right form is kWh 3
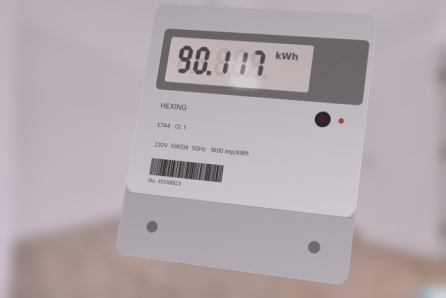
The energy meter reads kWh 90.117
